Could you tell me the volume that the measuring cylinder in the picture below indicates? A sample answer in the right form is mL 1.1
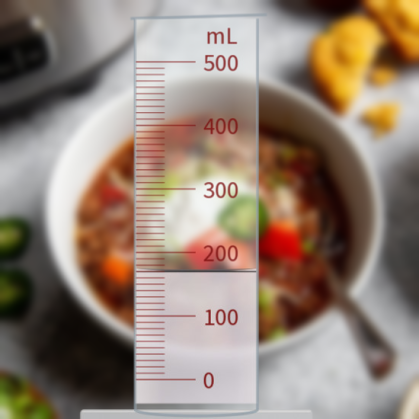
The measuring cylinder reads mL 170
